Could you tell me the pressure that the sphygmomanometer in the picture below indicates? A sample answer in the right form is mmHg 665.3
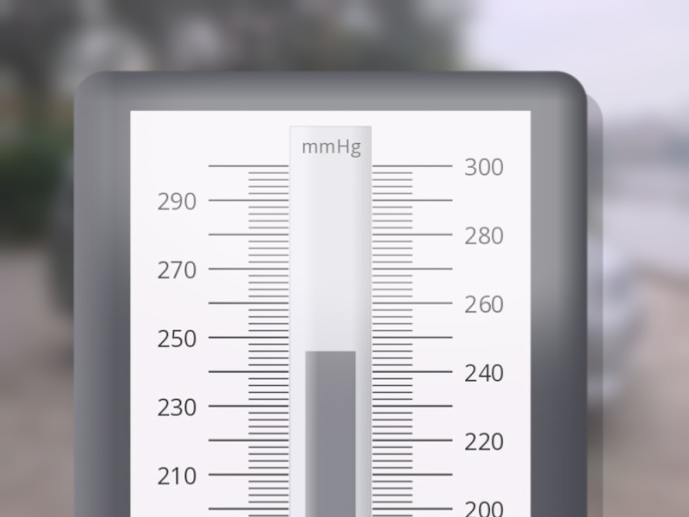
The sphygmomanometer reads mmHg 246
